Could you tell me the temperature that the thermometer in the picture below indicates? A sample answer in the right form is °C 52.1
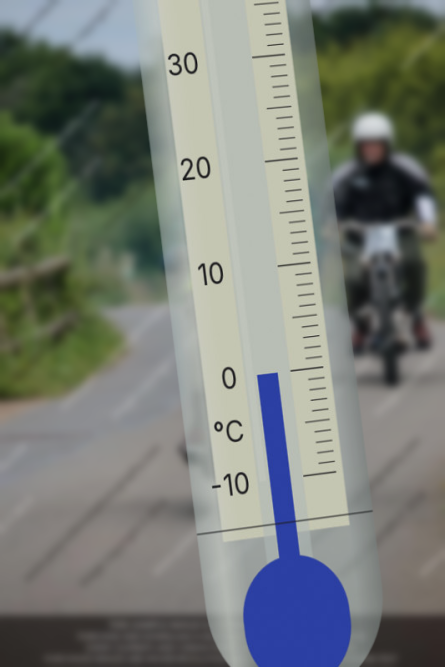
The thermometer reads °C 0
